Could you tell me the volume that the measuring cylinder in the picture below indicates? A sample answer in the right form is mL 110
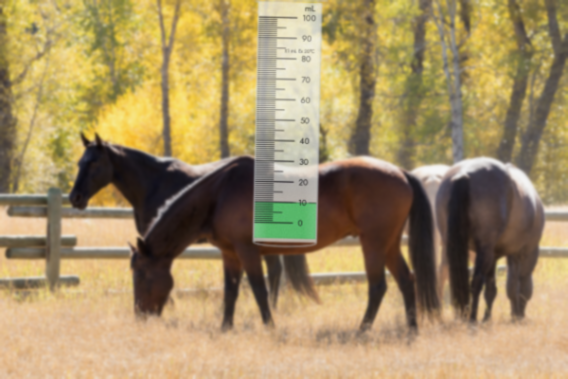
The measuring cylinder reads mL 10
